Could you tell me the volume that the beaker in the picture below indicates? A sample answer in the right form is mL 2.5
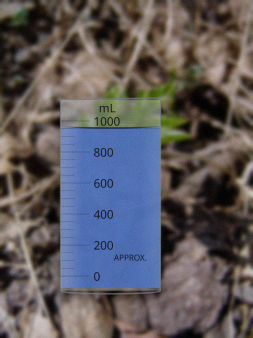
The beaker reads mL 950
